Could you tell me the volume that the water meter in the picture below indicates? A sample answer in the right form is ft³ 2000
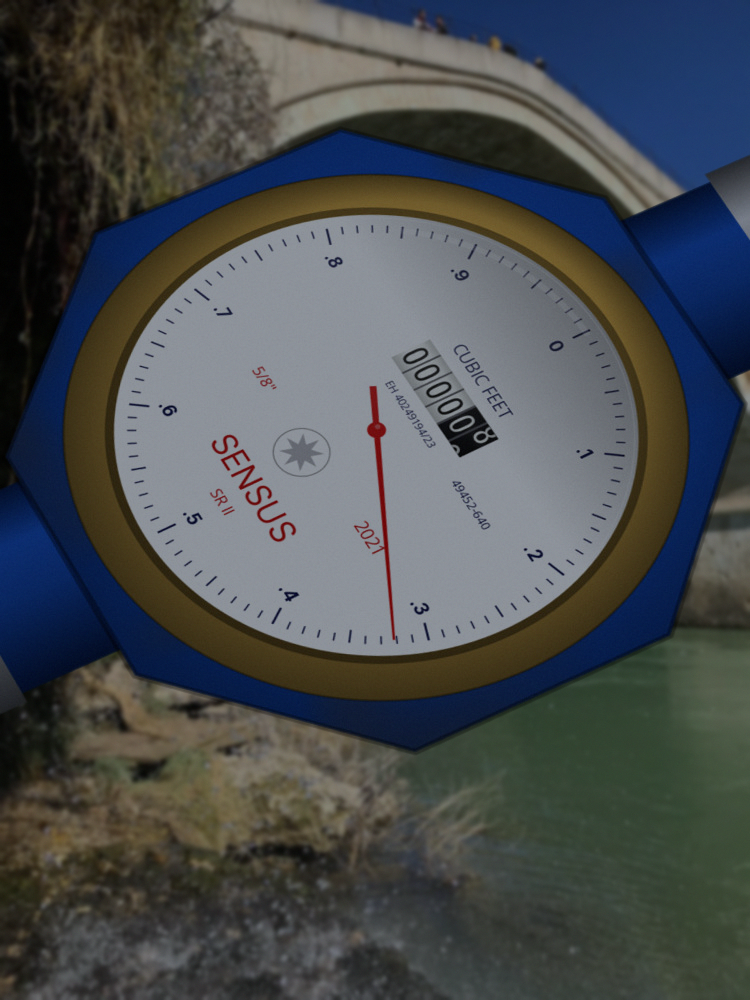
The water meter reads ft³ 8.32
